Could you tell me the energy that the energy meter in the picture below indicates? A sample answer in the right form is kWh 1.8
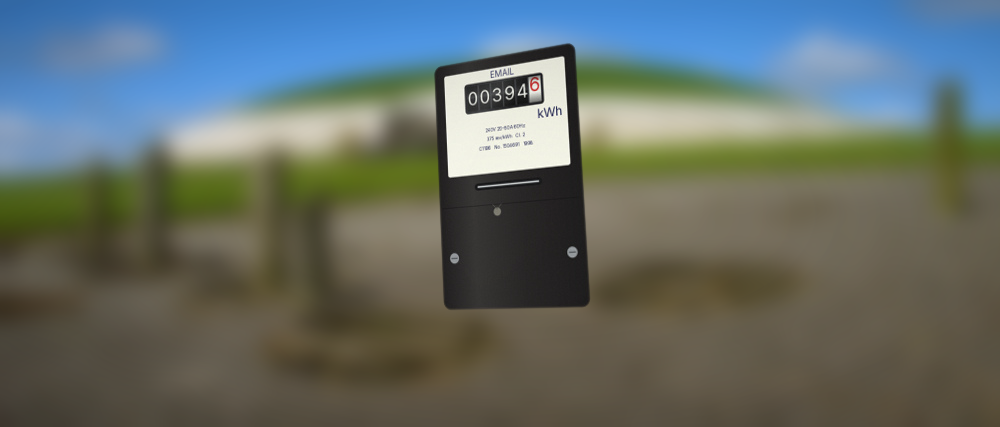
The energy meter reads kWh 394.6
